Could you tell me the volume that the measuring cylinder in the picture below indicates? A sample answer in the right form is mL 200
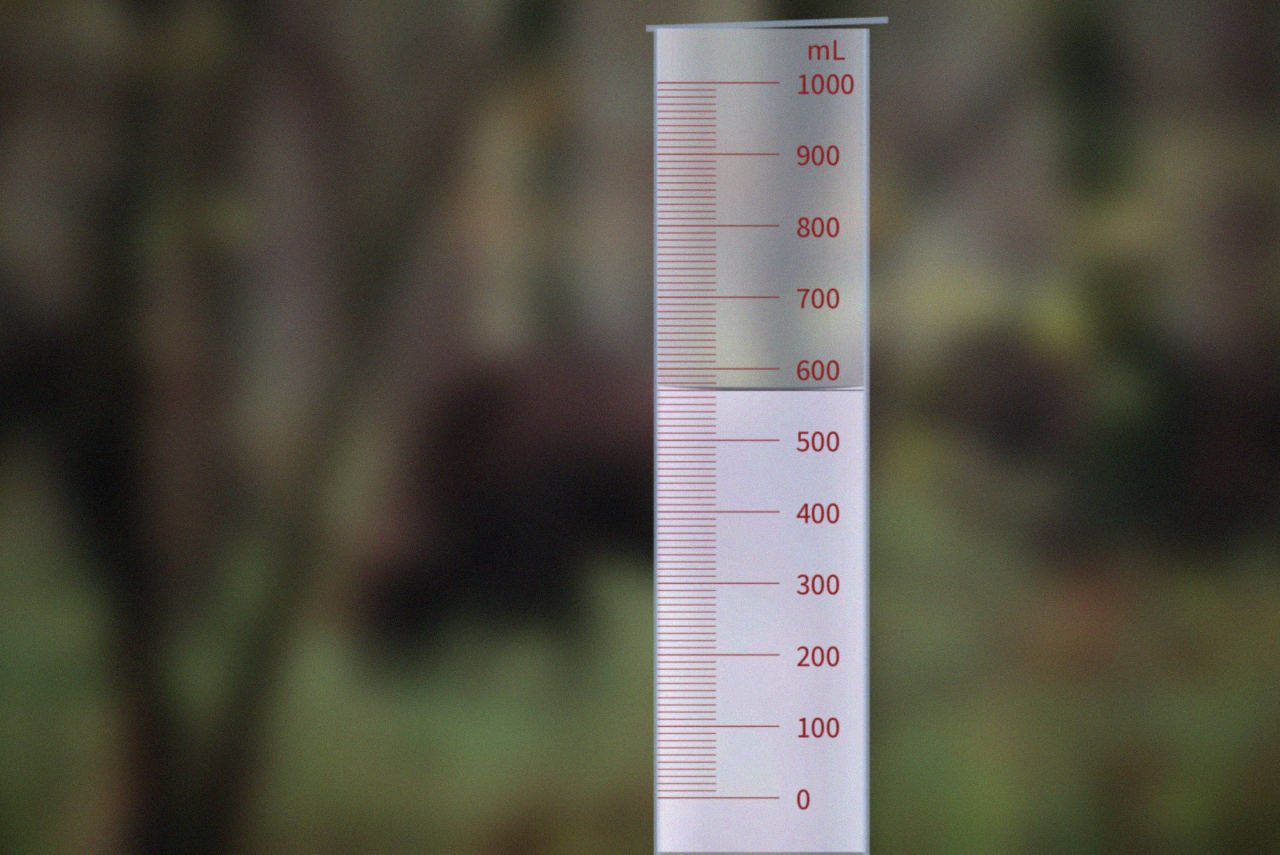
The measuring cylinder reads mL 570
